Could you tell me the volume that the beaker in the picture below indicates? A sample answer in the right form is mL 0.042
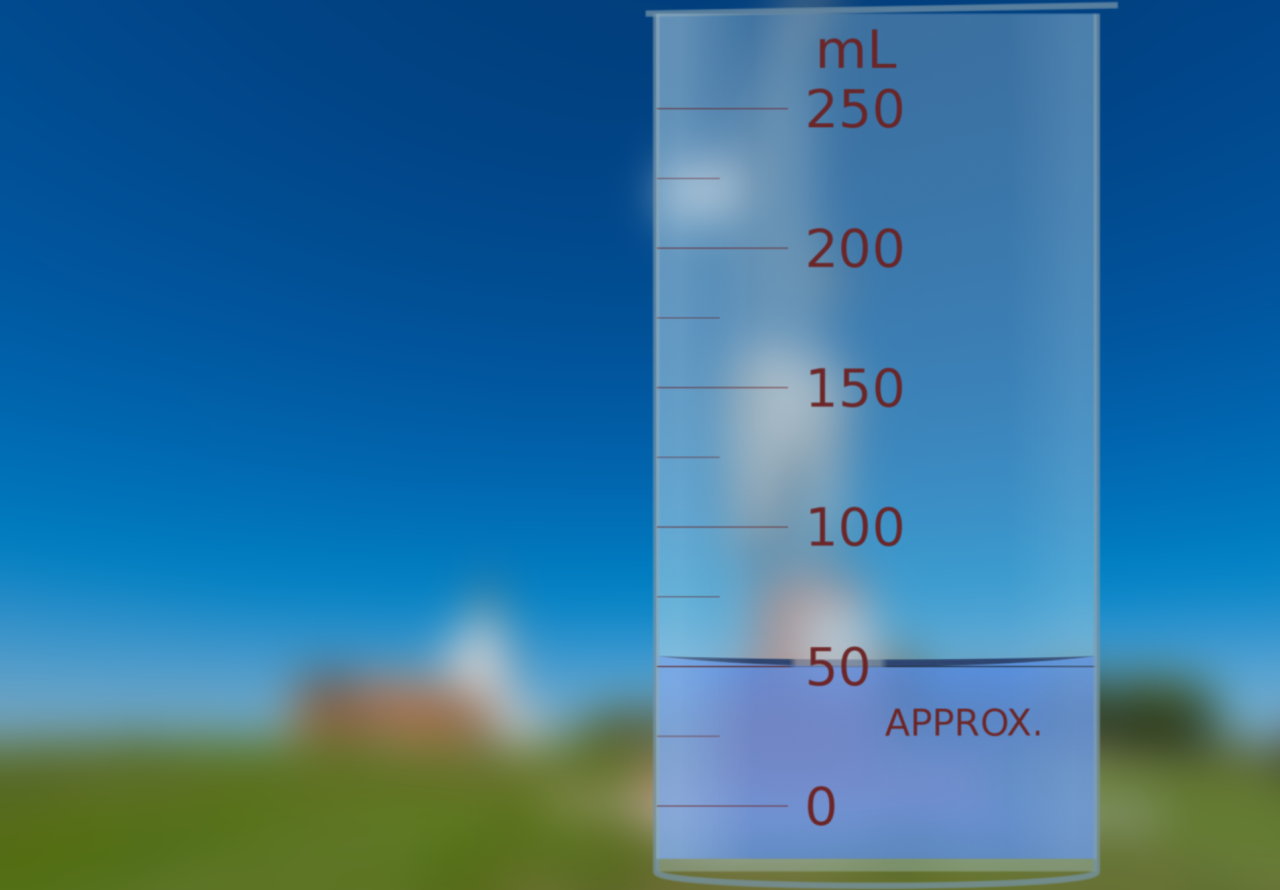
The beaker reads mL 50
